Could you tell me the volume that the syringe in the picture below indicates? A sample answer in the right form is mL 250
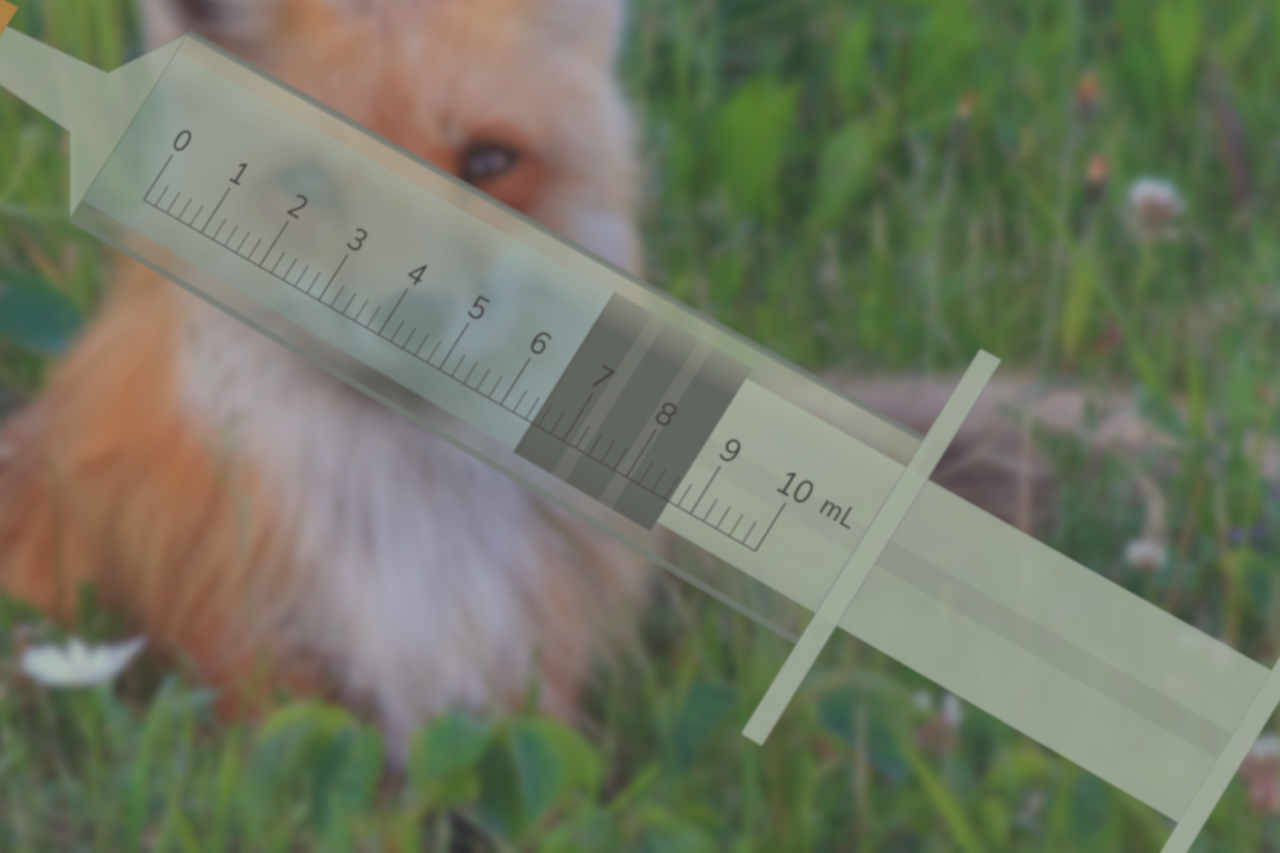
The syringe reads mL 6.5
